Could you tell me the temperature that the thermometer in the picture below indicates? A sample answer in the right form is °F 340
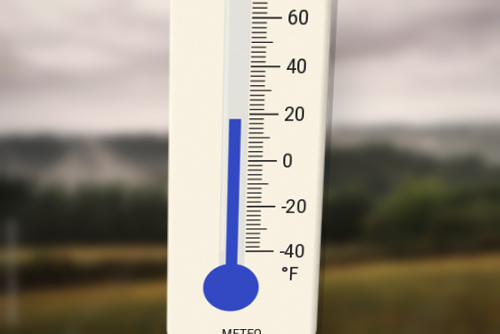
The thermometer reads °F 18
